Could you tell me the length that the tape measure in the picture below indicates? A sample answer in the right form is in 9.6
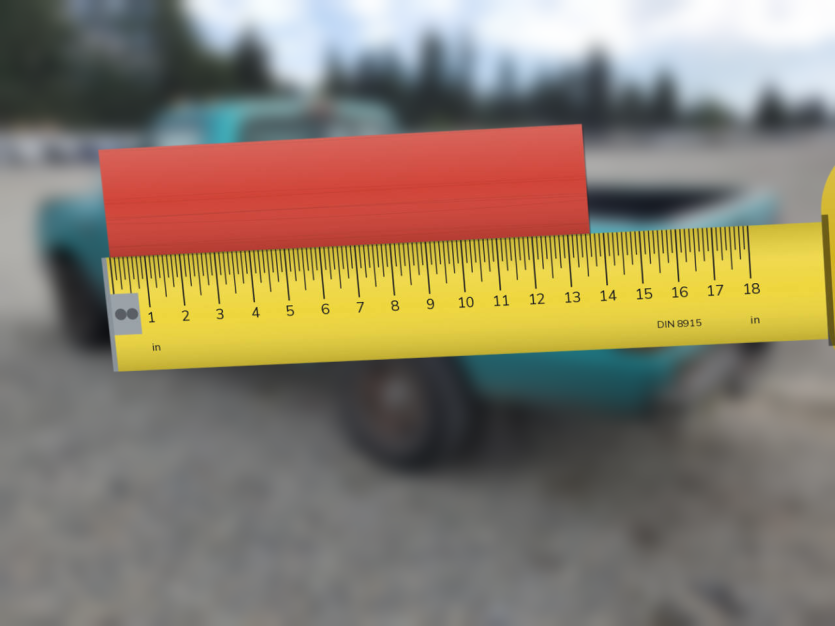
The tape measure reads in 13.625
